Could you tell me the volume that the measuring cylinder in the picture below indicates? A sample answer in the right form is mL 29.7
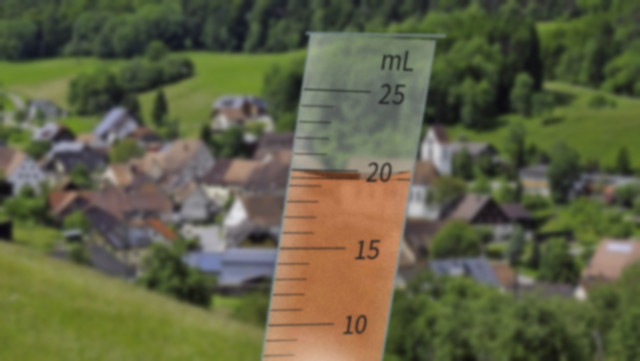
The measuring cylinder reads mL 19.5
